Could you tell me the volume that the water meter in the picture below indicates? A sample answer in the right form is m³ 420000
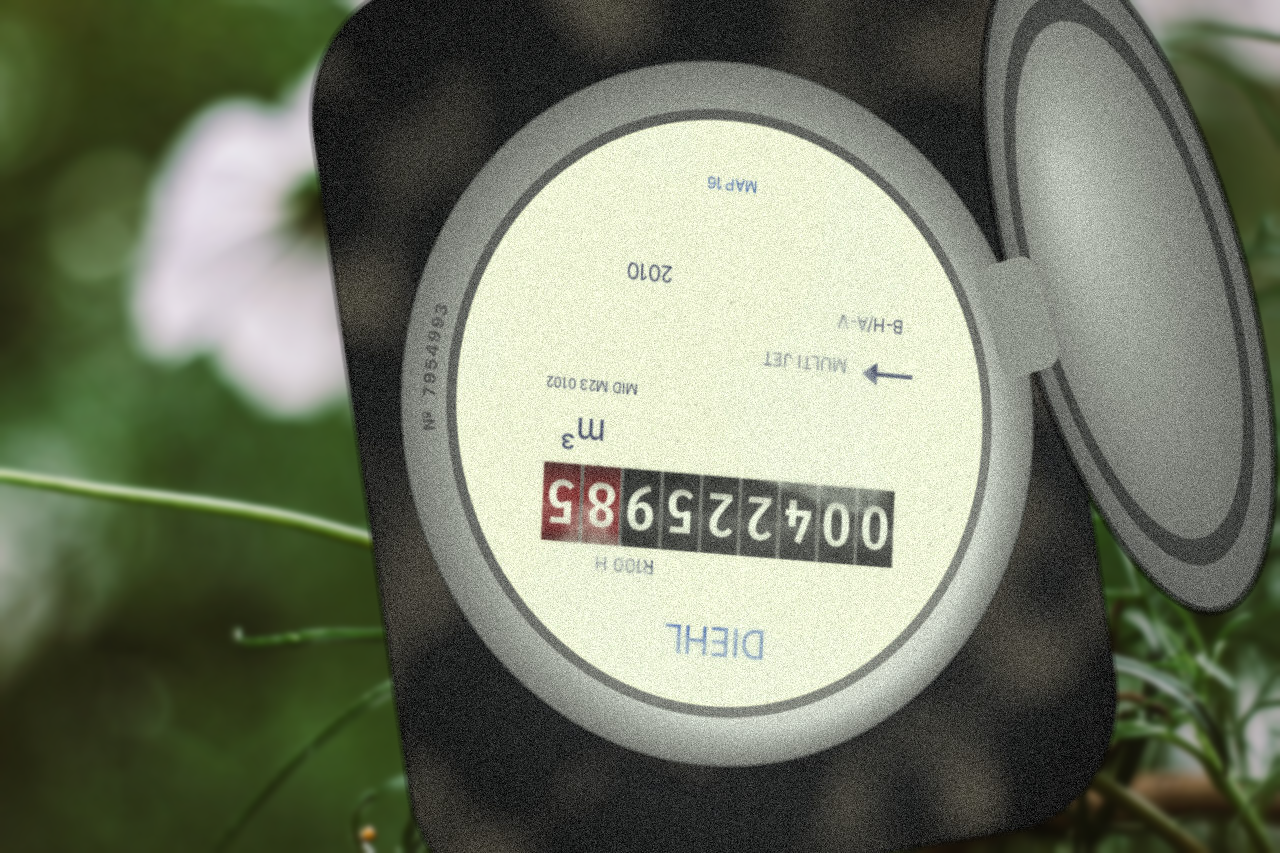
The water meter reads m³ 42259.85
